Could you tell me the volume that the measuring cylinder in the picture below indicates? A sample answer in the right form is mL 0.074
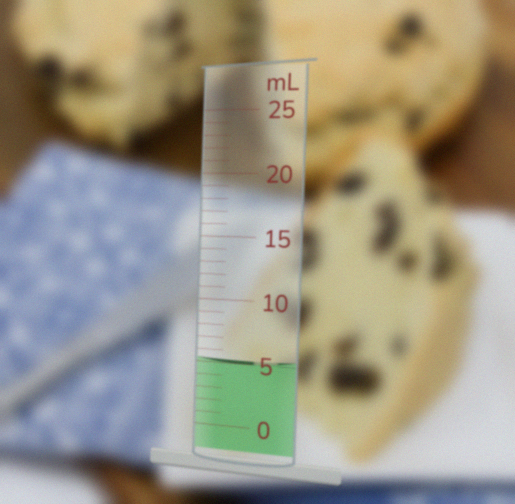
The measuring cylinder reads mL 5
